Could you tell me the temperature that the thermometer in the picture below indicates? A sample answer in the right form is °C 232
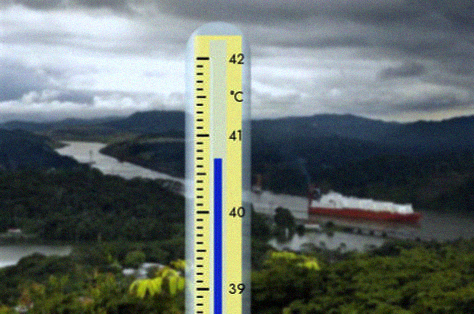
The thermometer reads °C 40.7
